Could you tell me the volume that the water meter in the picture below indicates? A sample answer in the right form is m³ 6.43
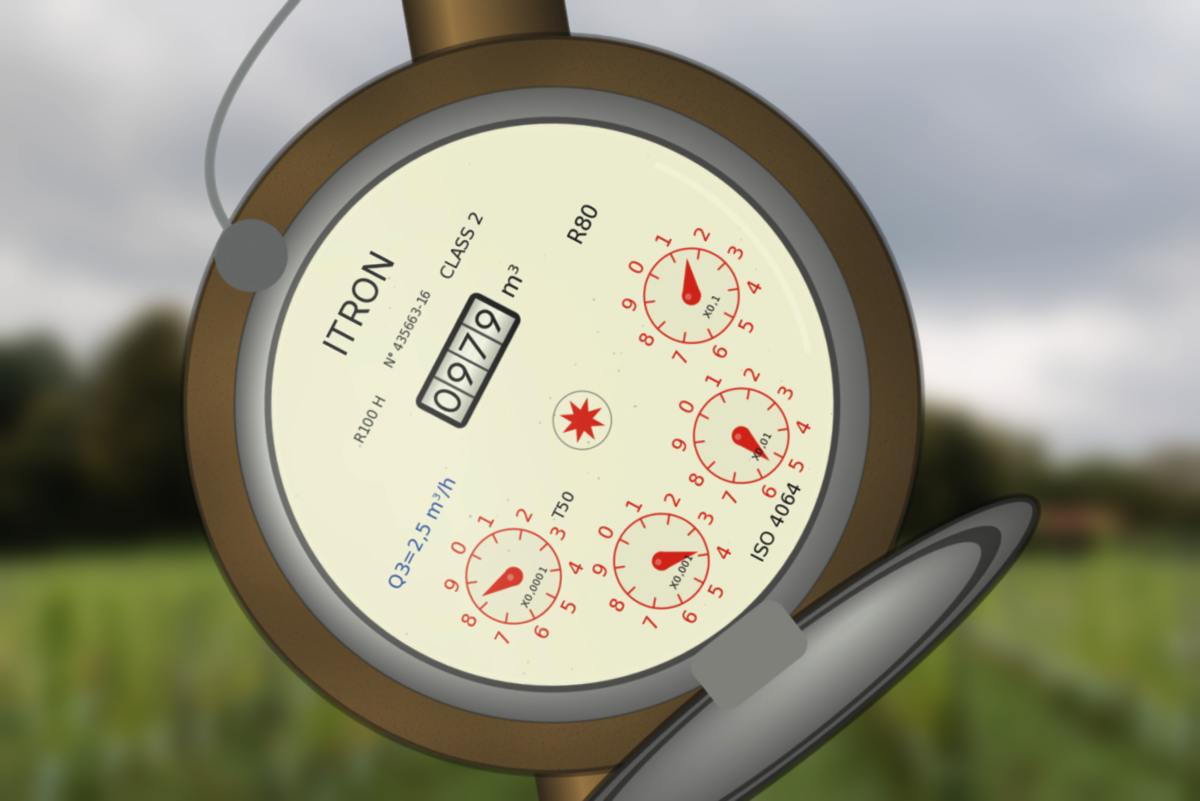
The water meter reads m³ 979.1538
